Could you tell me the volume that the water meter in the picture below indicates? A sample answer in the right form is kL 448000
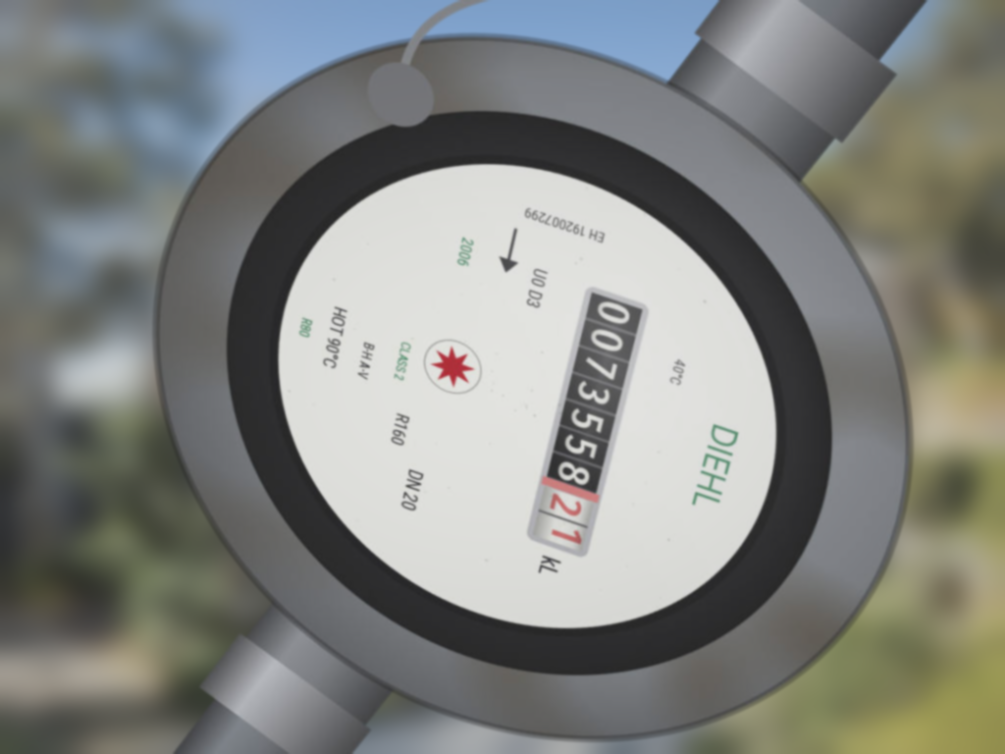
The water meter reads kL 73558.21
